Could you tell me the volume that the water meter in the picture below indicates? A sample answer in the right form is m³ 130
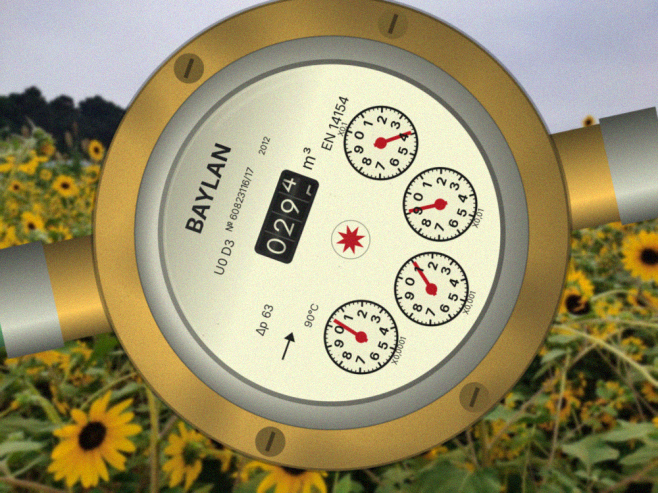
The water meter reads m³ 294.3910
